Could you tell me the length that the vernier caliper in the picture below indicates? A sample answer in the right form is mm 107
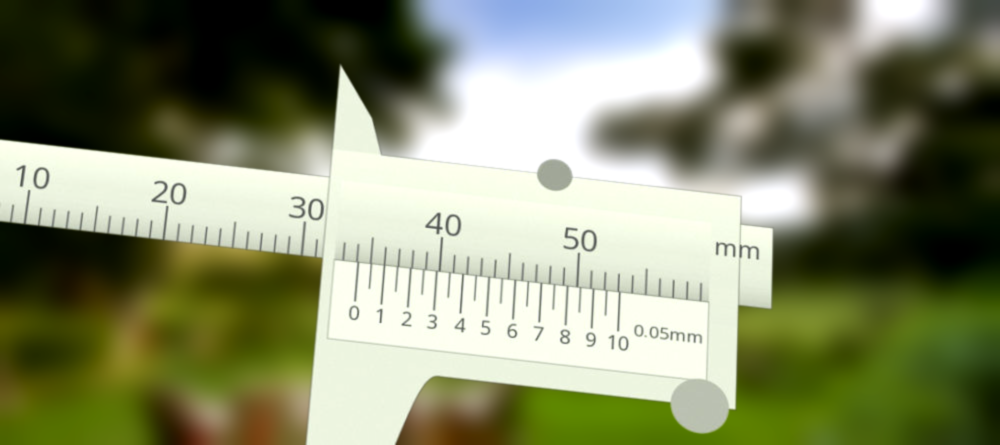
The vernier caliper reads mm 34.1
